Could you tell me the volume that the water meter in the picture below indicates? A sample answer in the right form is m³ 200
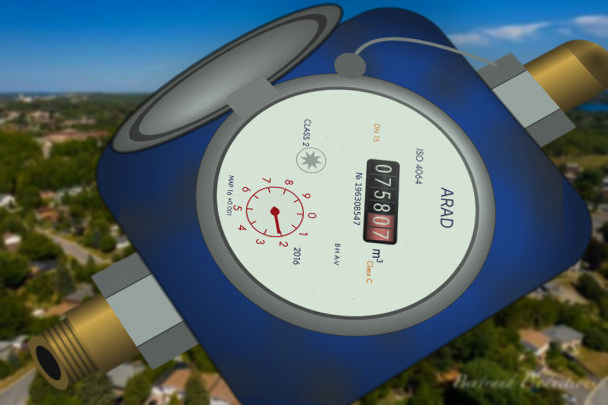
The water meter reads m³ 758.072
